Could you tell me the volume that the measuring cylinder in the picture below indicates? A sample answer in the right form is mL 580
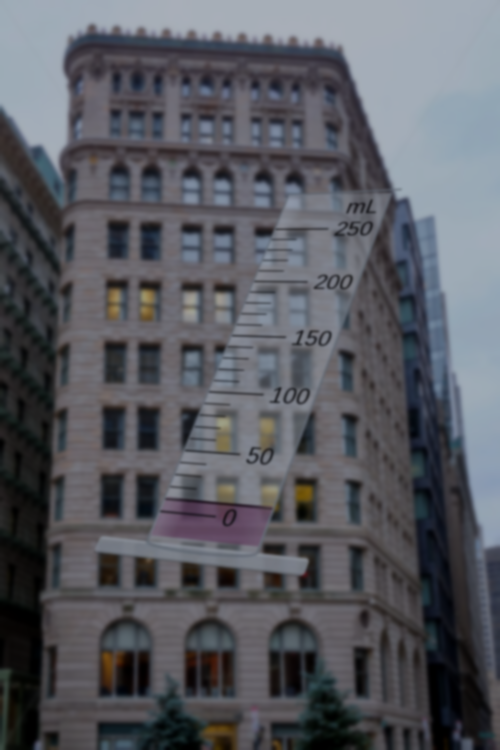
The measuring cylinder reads mL 10
